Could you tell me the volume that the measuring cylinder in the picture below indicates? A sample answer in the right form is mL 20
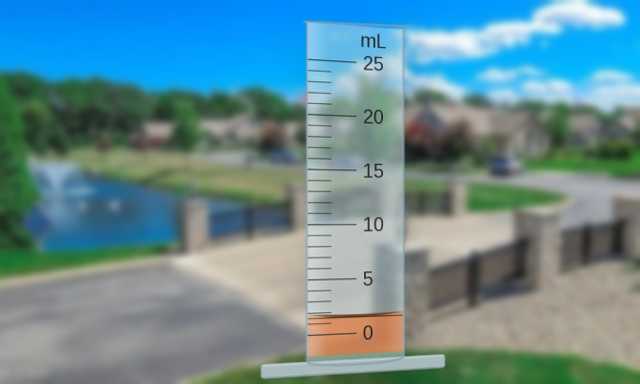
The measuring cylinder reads mL 1.5
